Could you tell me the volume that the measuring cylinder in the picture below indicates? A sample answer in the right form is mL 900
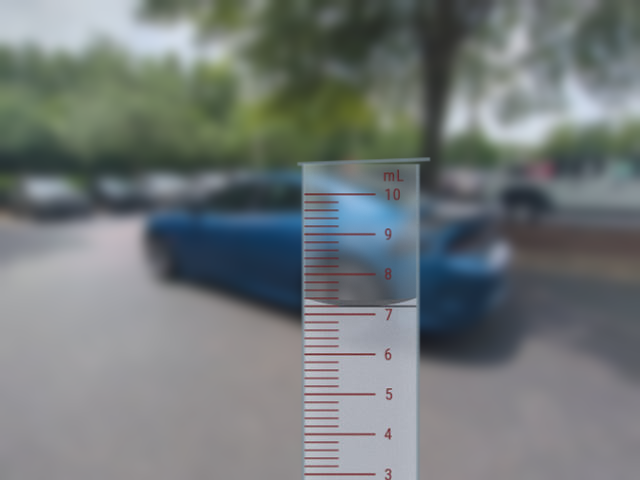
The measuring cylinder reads mL 7.2
